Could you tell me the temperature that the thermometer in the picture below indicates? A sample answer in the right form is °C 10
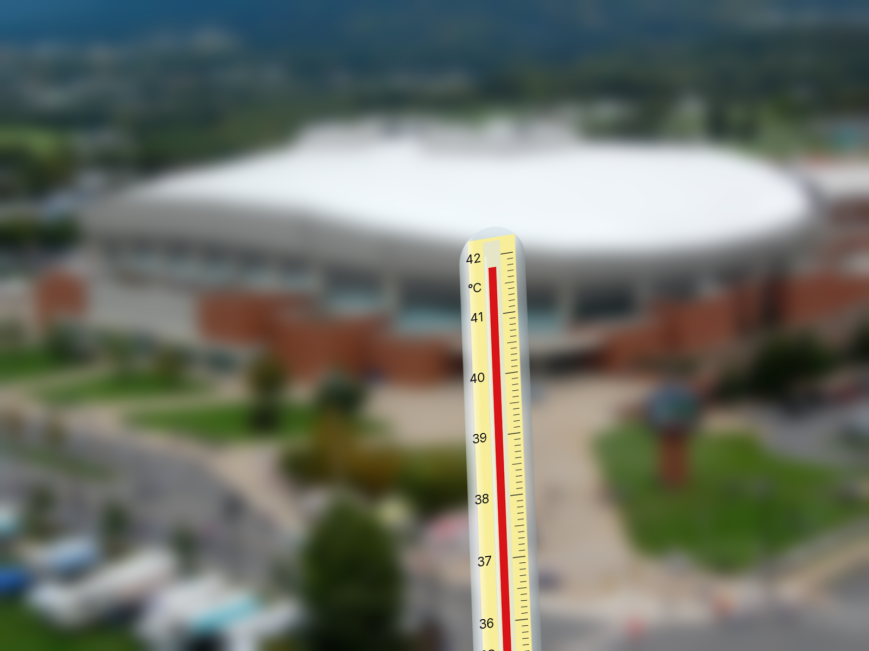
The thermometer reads °C 41.8
